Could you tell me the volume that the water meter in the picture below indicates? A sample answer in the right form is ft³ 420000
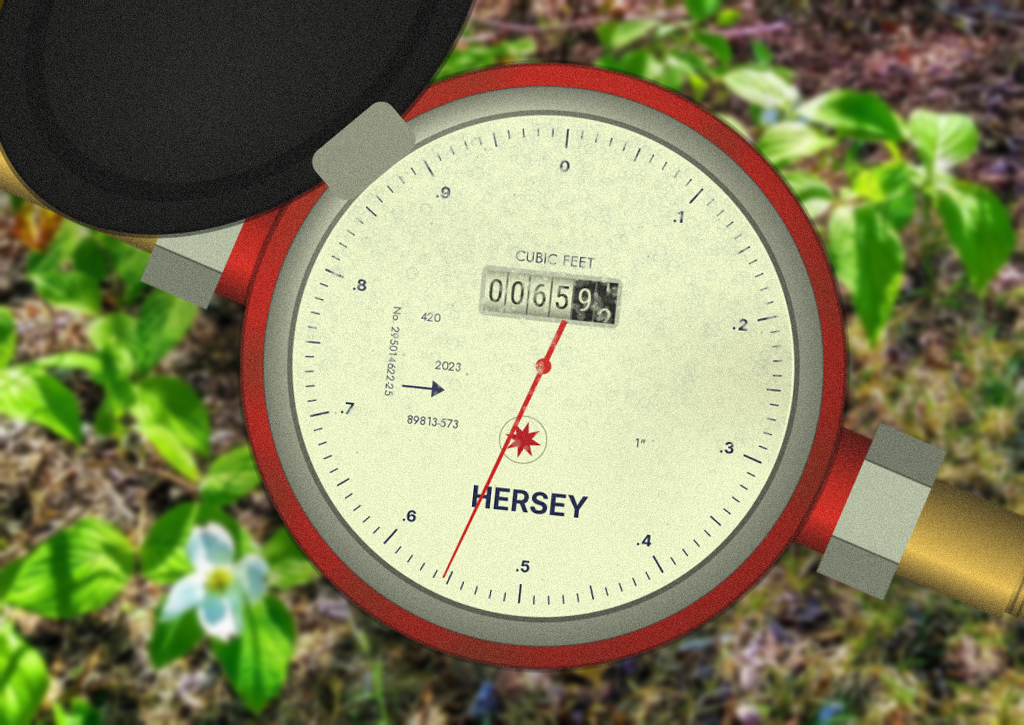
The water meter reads ft³ 6591.55
